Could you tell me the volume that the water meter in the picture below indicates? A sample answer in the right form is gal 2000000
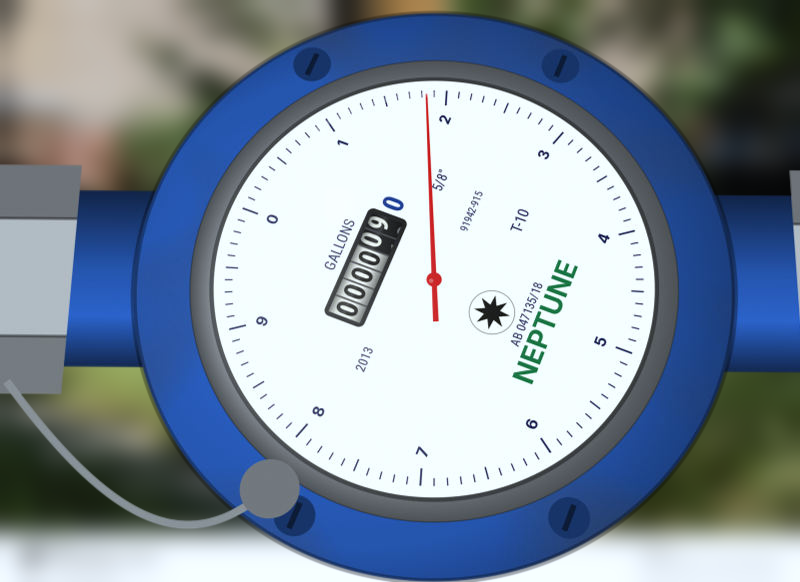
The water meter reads gal 91.8
